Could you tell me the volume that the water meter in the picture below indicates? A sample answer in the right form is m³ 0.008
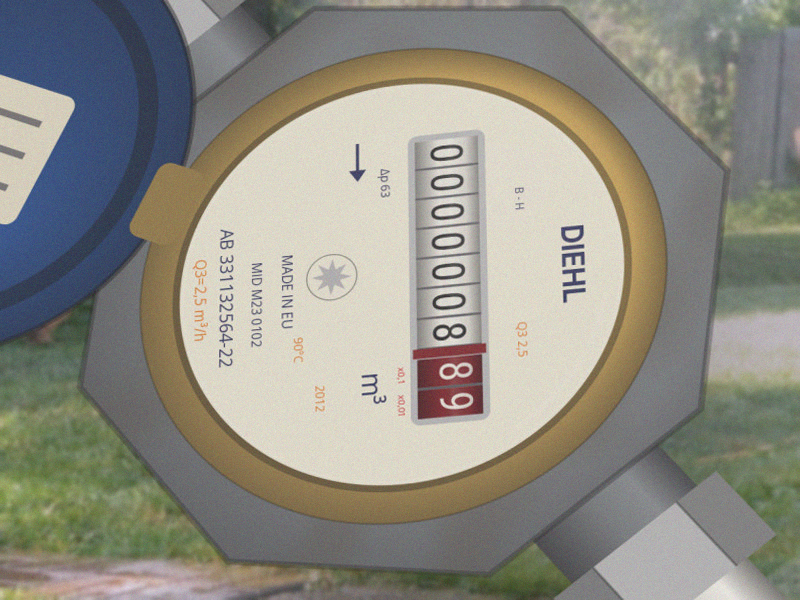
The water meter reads m³ 8.89
